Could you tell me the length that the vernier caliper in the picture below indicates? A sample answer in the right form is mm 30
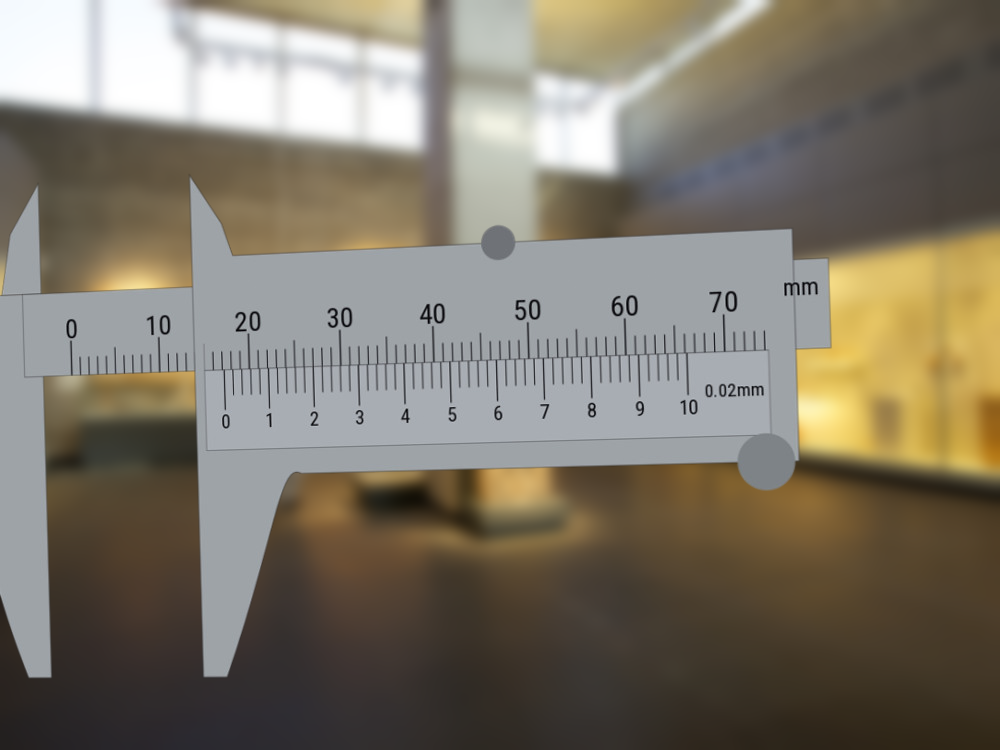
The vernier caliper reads mm 17.2
